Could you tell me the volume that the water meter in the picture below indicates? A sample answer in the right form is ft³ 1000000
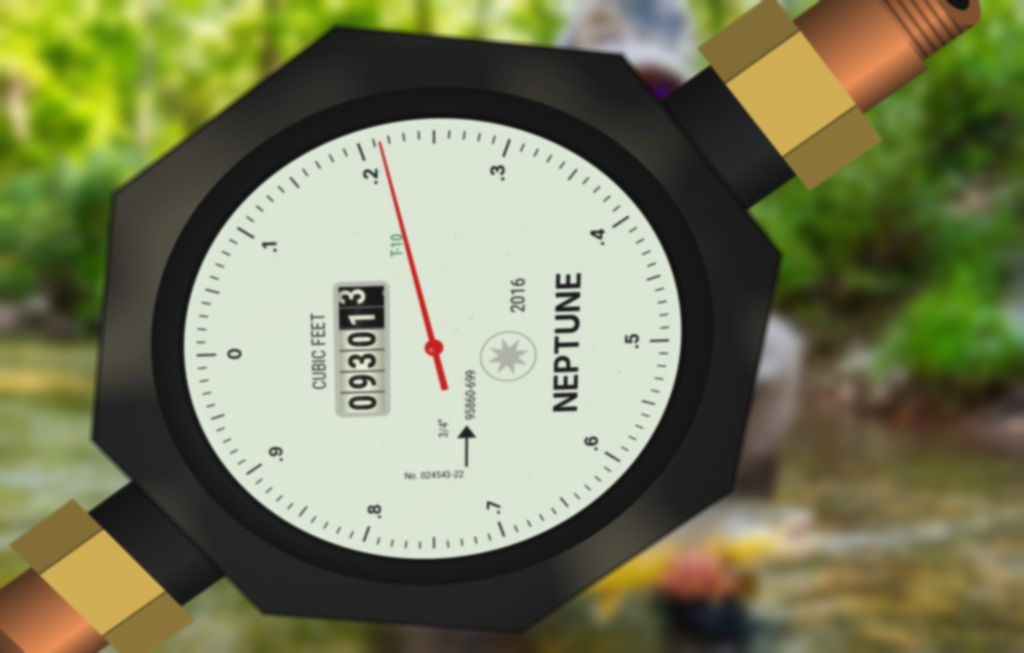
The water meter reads ft³ 93013.21
